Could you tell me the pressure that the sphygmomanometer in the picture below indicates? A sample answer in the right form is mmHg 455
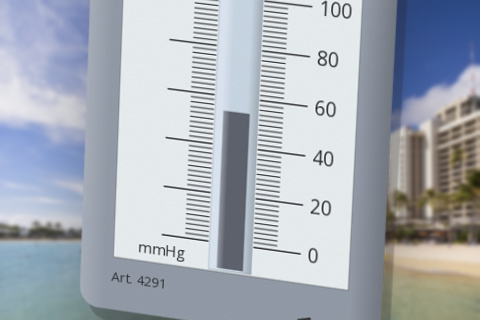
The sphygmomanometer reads mmHg 54
